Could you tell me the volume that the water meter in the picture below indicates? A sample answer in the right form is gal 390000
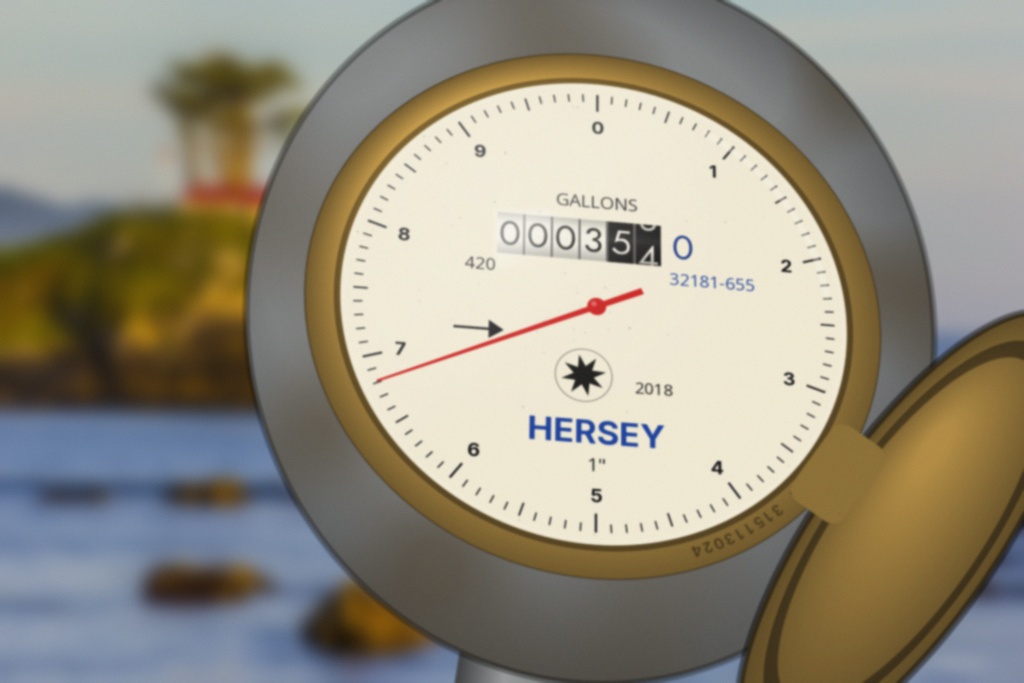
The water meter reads gal 3536.8
